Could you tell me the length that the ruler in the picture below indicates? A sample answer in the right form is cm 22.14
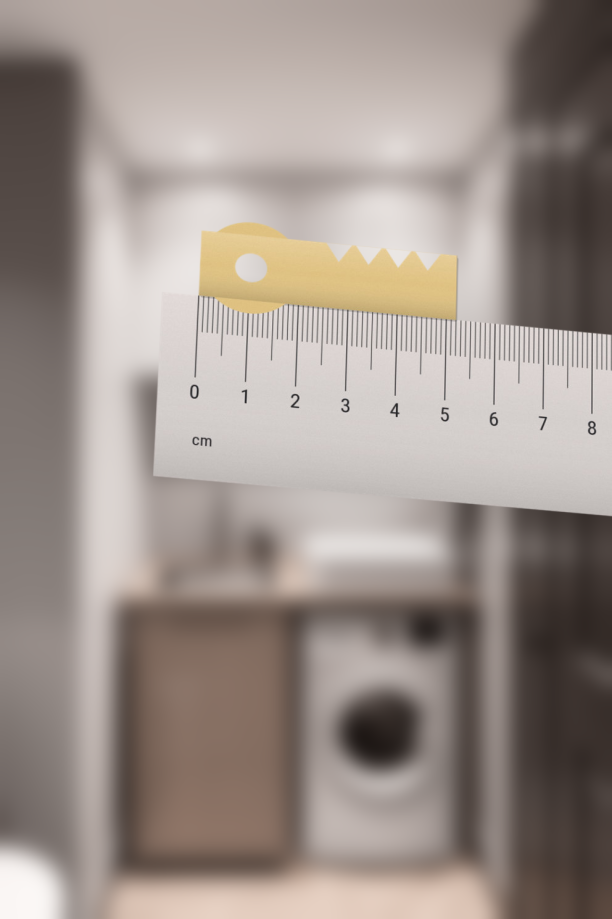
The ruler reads cm 5.2
